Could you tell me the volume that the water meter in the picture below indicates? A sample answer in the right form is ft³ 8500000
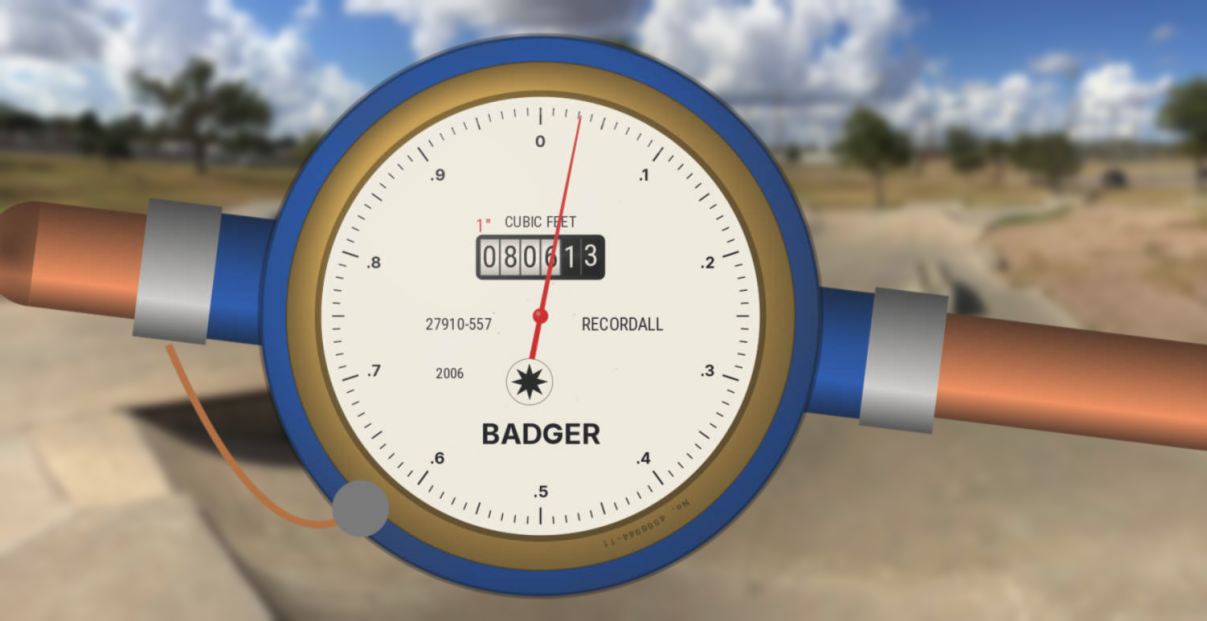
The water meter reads ft³ 80613.03
